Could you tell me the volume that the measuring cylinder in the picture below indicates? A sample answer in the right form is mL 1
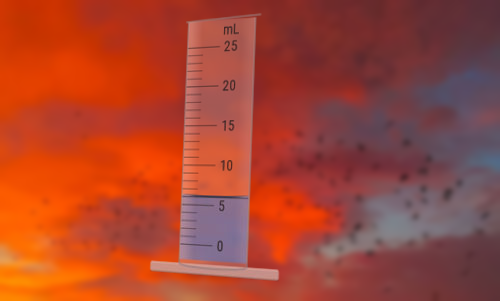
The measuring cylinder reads mL 6
